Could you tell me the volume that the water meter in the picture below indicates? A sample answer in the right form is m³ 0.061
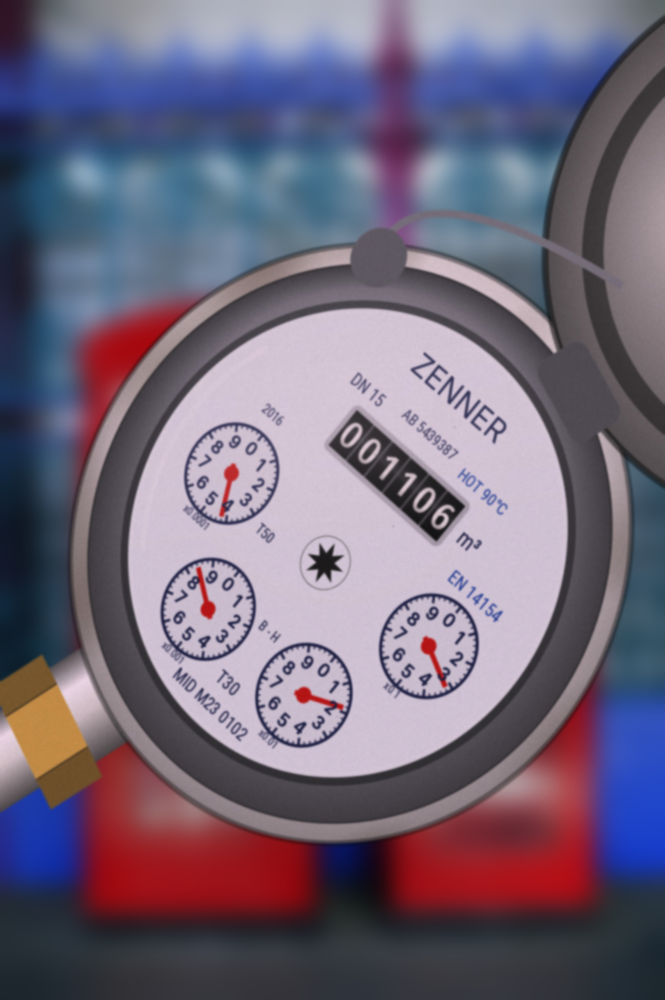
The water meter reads m³ 1106.3184
